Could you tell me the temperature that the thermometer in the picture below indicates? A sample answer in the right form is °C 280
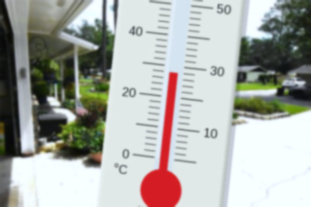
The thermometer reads °C 28
